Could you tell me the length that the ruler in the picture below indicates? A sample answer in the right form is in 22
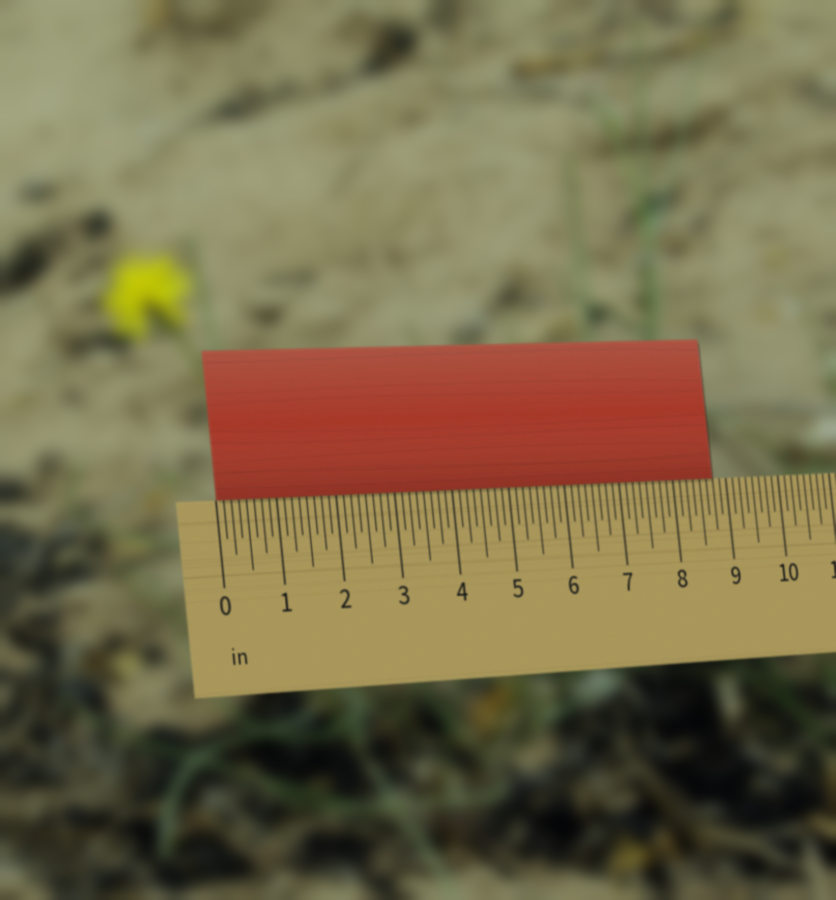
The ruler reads in 8.75
